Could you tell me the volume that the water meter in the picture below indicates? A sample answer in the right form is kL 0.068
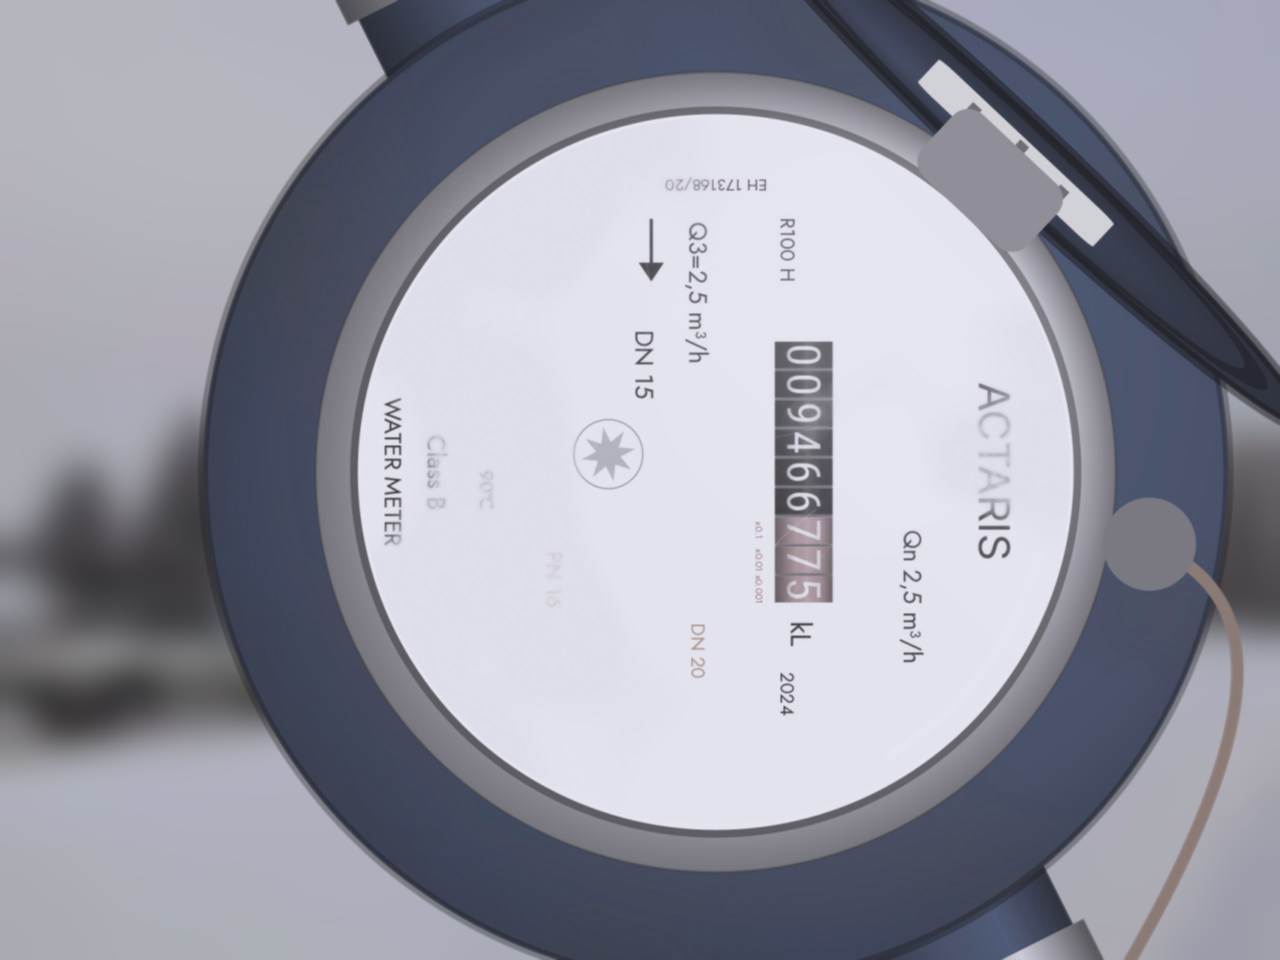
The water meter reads kL 9466.775
